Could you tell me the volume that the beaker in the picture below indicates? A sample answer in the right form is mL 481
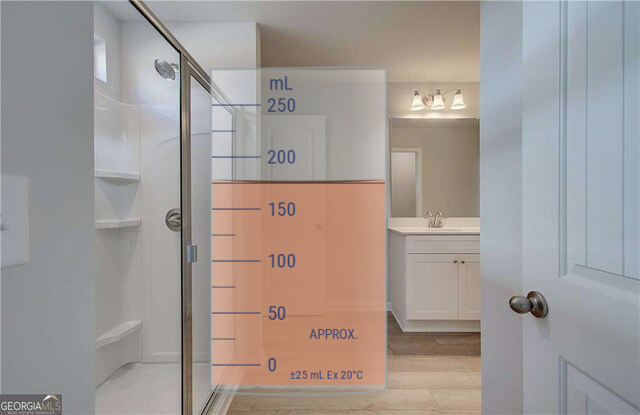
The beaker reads mL 175
